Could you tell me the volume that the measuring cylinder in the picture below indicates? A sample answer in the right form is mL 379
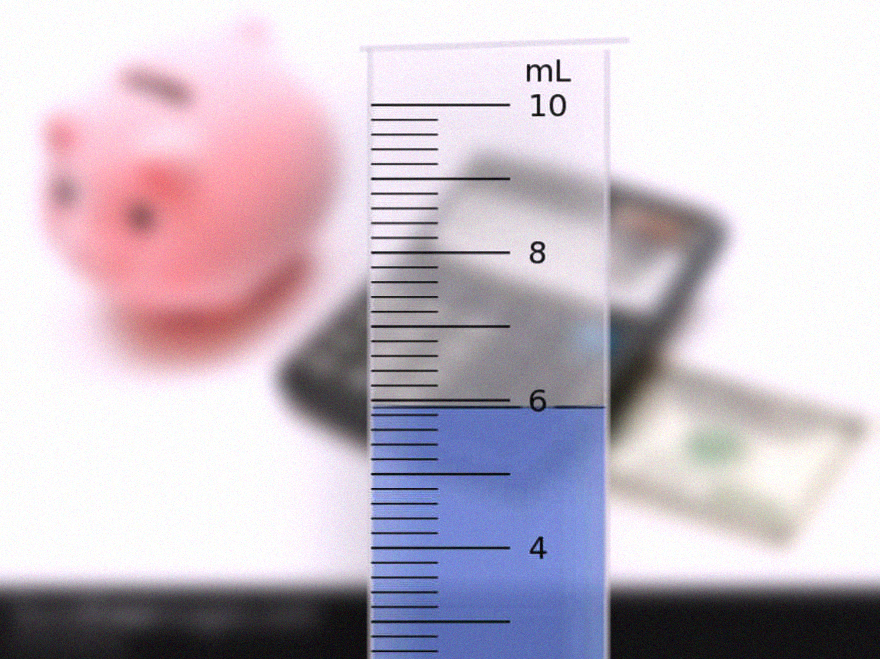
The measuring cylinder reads mL 5.9
